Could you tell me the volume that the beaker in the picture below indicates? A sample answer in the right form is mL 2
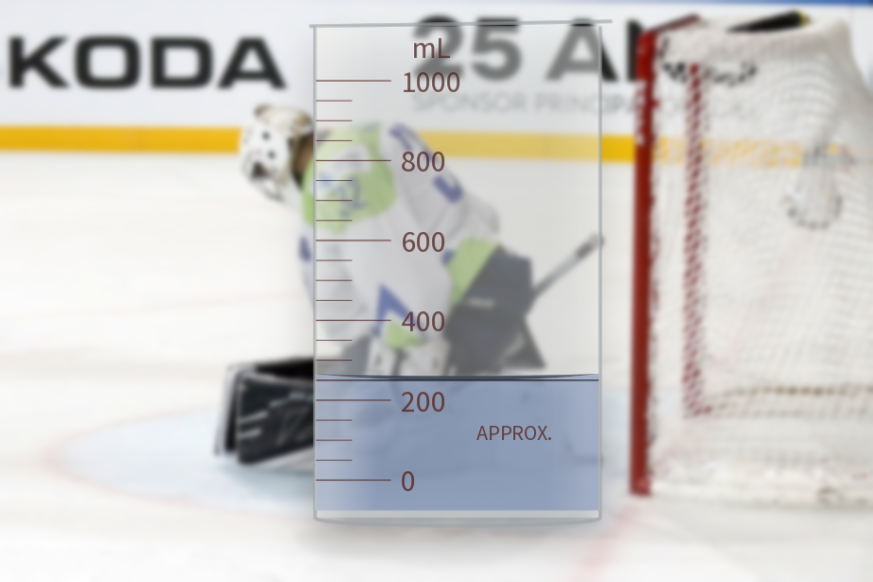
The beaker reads mL 250
